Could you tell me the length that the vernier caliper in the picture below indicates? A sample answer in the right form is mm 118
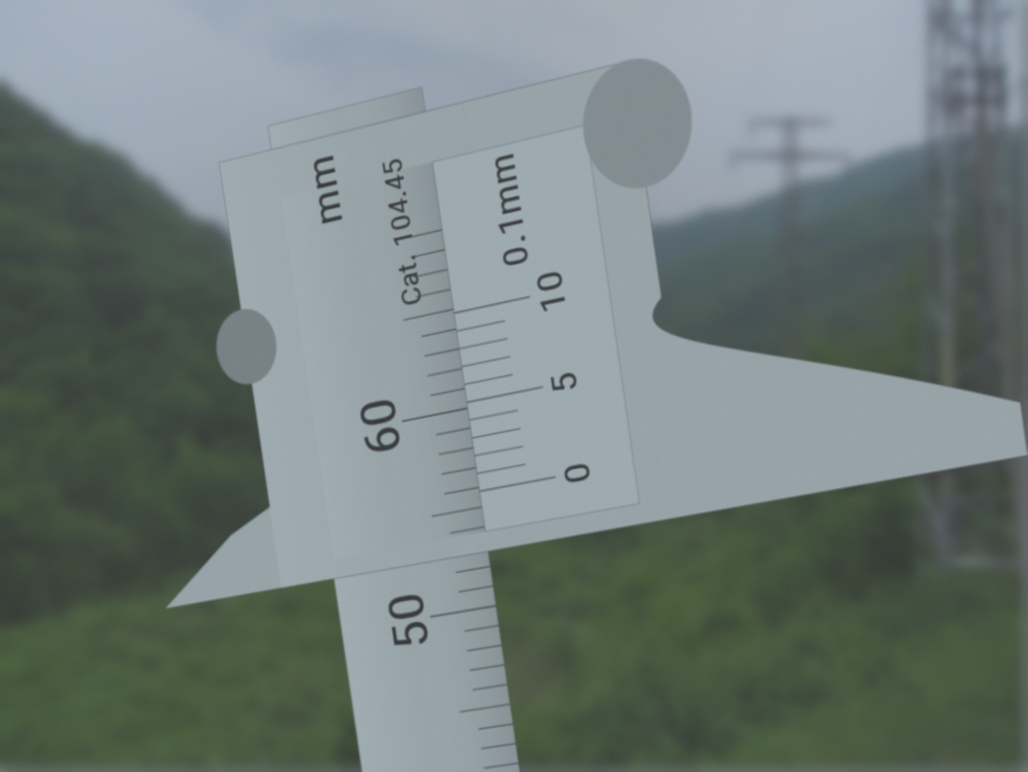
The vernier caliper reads mm 55.8
